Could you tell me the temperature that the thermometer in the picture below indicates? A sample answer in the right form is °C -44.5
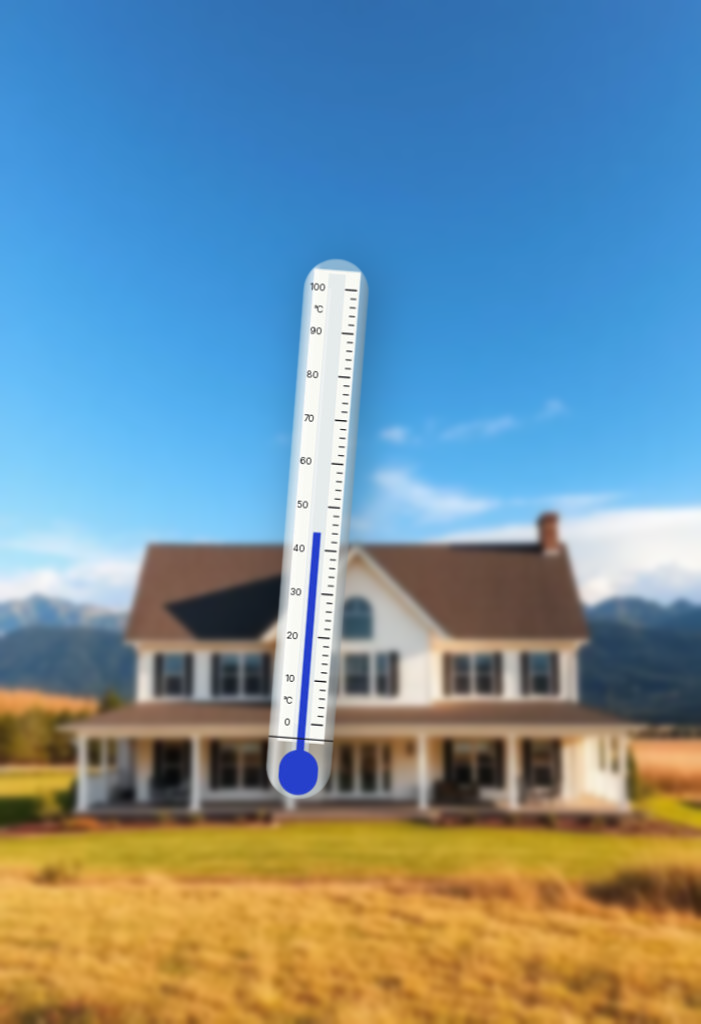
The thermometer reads °C 44
